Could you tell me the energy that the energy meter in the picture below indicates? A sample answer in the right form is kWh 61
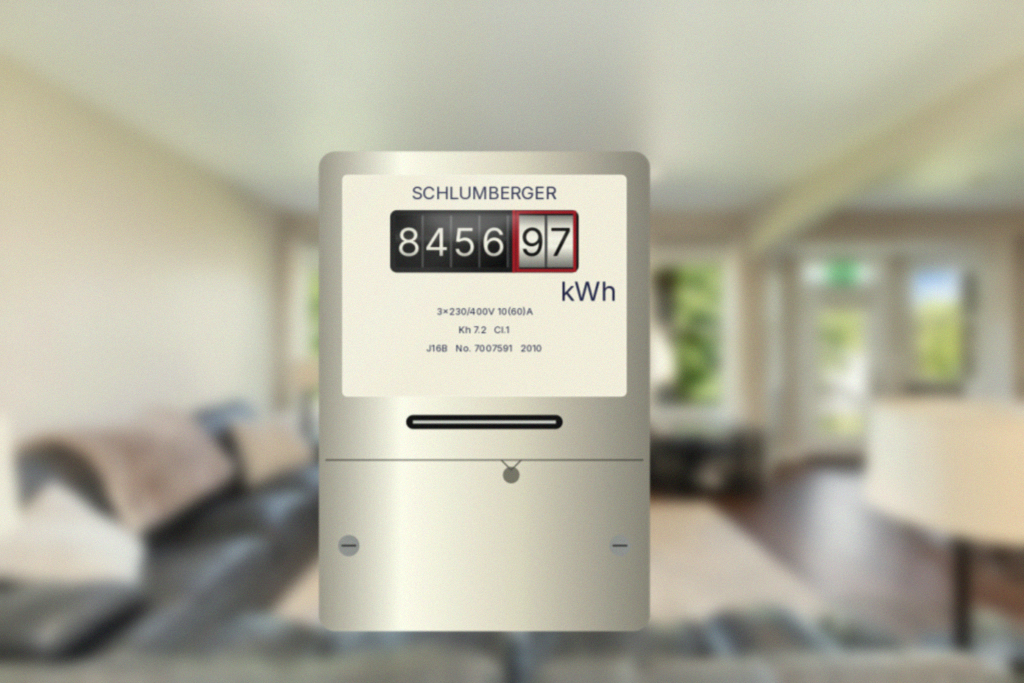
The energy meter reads kWh 8456.97
